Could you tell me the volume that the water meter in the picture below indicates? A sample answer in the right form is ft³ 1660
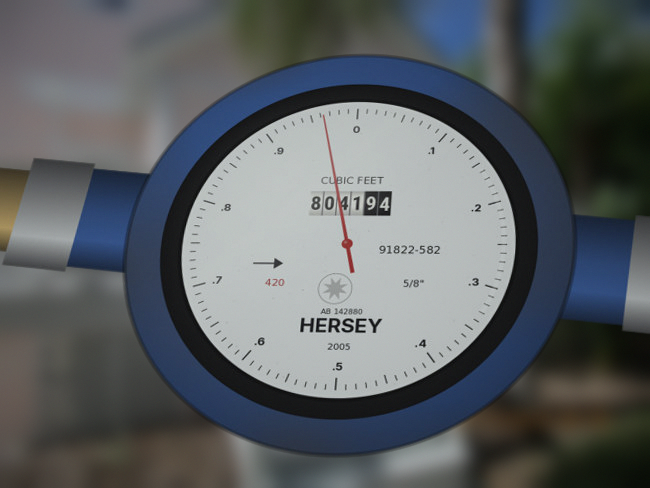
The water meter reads ft³ 804193.96
